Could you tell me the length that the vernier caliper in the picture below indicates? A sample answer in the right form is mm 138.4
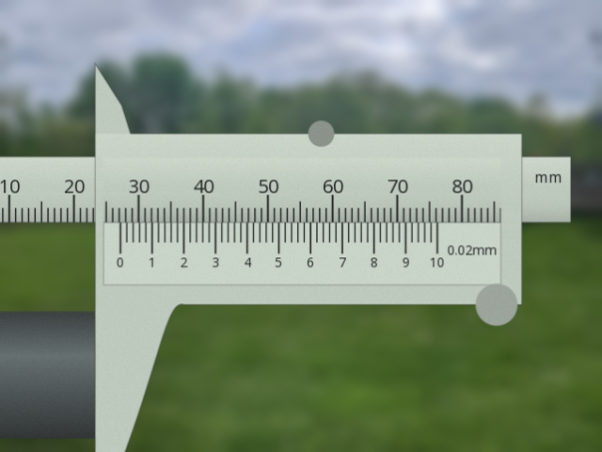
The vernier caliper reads mm 27.2
